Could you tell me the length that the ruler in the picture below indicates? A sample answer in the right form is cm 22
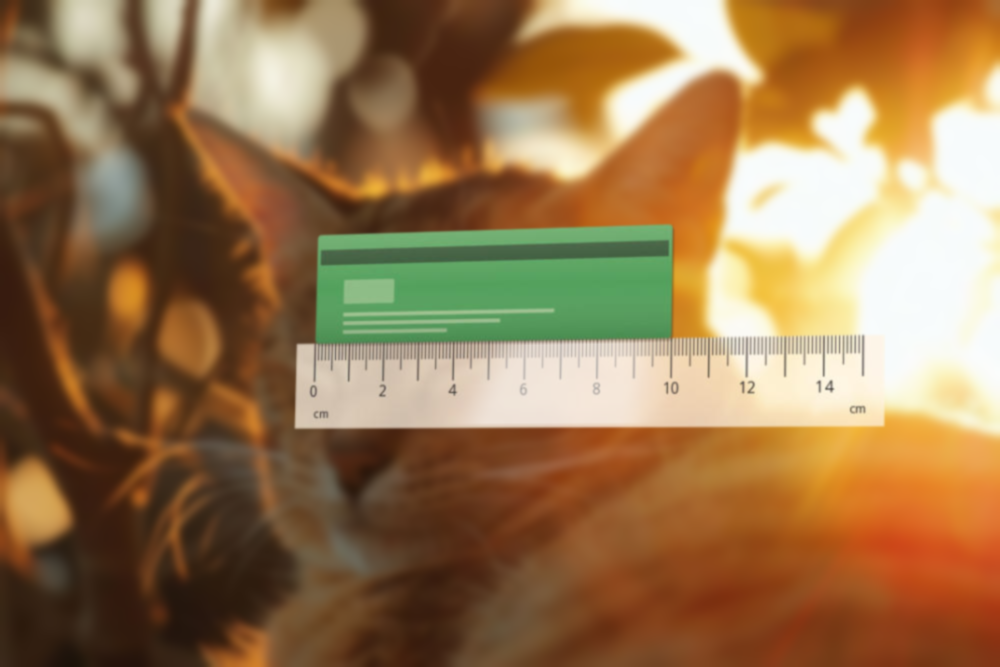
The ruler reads cm 10
